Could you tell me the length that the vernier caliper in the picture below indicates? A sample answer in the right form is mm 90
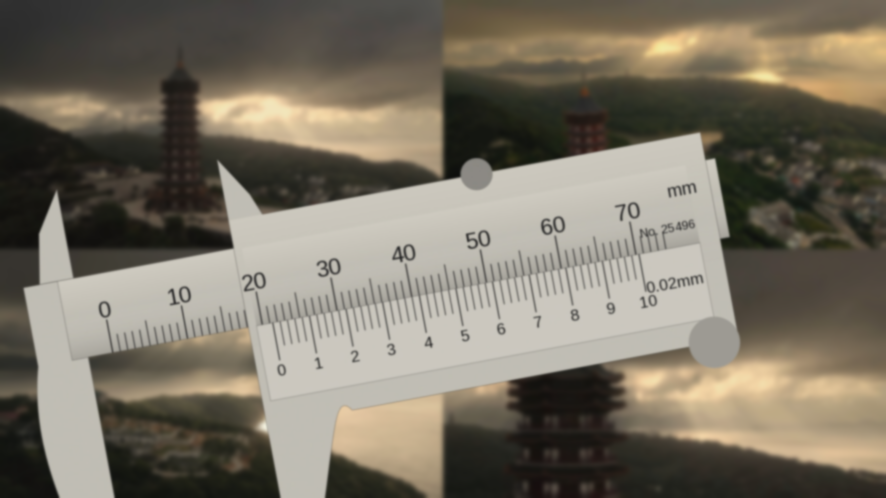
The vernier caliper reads mm 21.4
